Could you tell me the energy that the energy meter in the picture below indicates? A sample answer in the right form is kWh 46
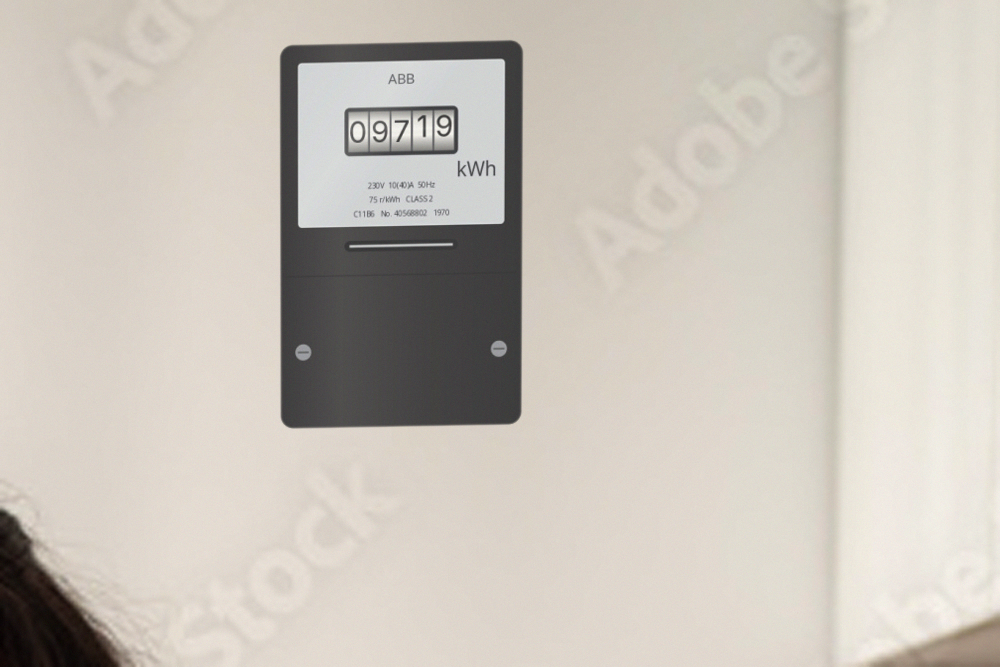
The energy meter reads kWh 9719
